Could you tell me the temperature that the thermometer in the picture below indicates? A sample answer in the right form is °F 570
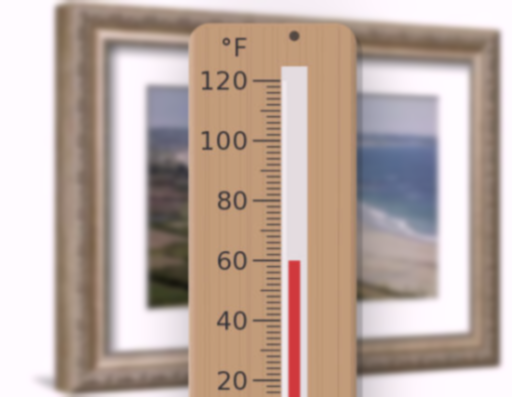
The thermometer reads °F 60
